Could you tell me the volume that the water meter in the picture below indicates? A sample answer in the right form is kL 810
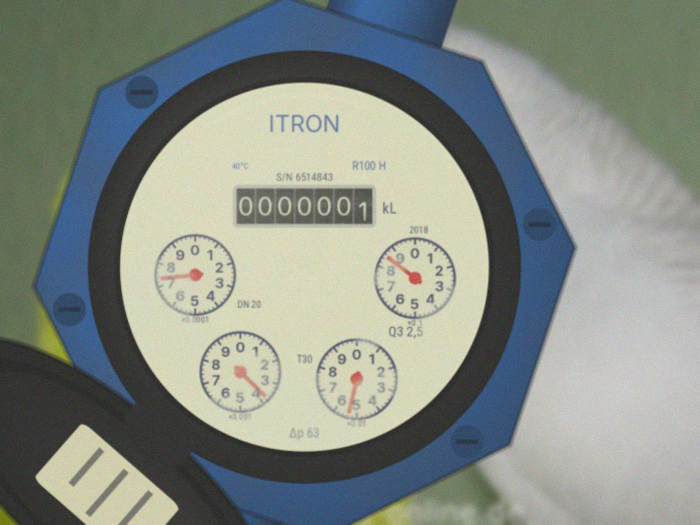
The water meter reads kL 0.8537
